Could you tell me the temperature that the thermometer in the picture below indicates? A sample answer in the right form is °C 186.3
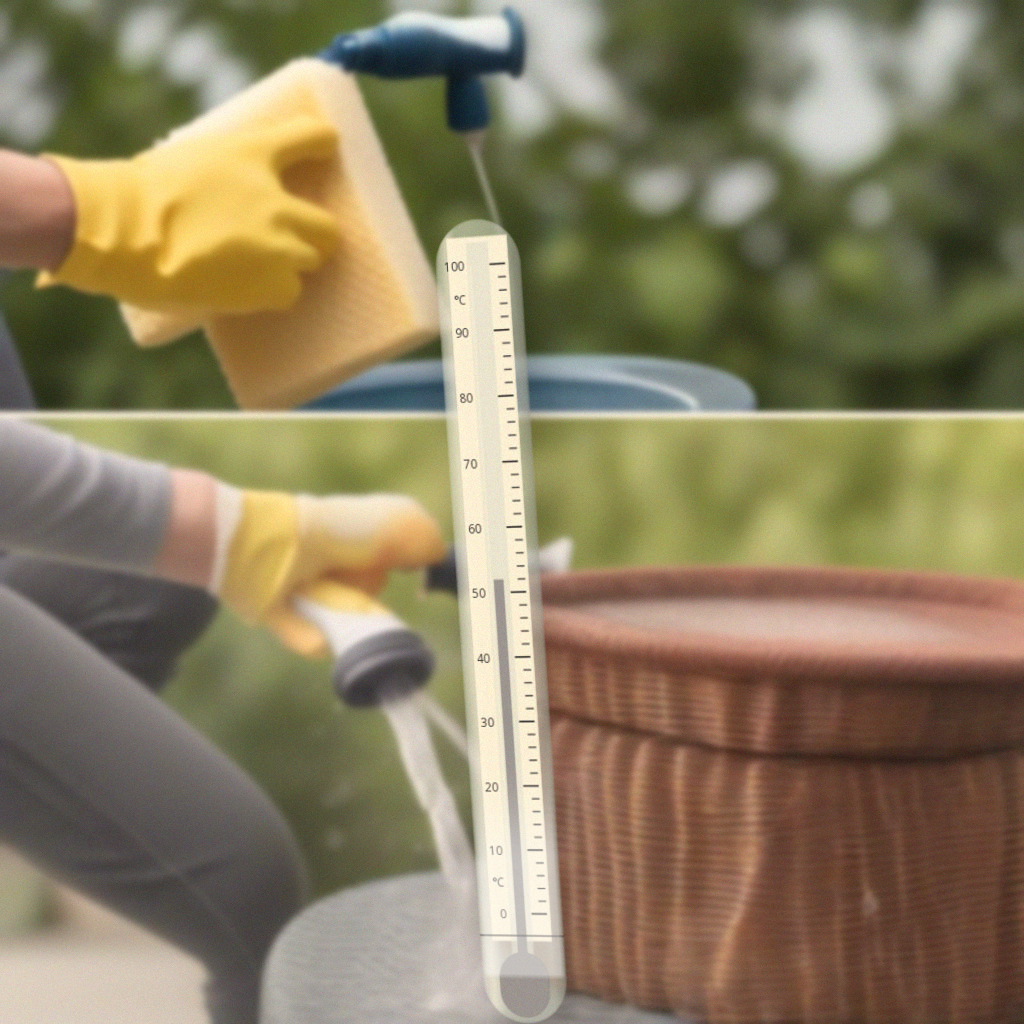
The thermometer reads °C 52
